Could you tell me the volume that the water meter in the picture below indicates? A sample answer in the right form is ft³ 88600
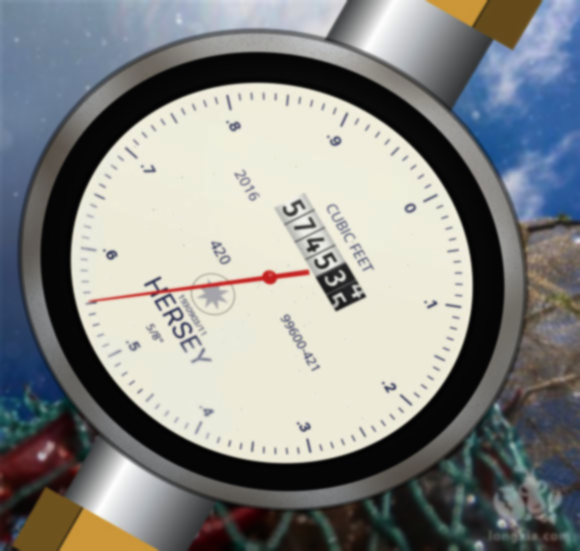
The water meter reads ft³ 574534.55
